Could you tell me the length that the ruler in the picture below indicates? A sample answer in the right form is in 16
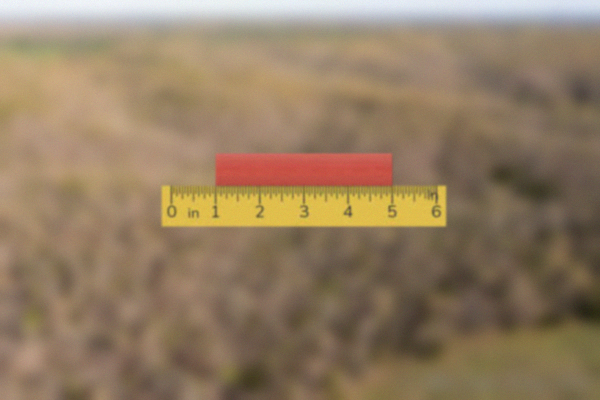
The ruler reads in 4
